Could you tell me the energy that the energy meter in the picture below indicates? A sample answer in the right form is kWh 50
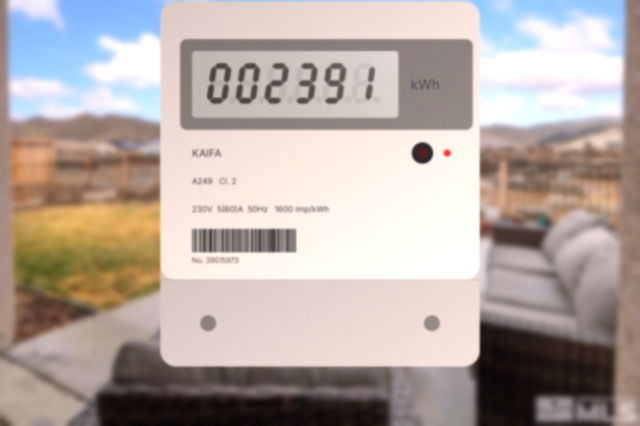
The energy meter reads kWh 2391
